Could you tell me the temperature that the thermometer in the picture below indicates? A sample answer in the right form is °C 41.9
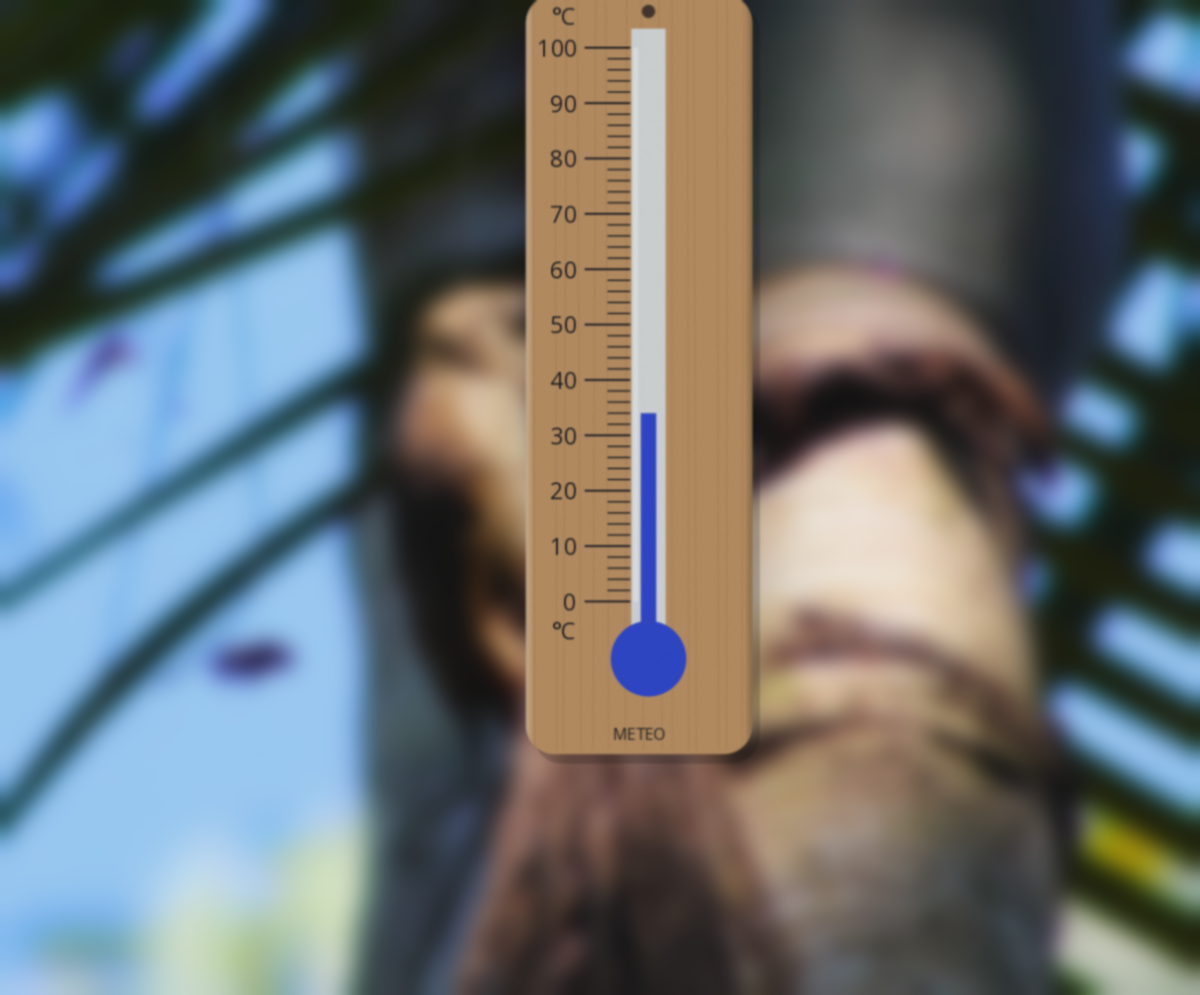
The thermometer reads °C 34
